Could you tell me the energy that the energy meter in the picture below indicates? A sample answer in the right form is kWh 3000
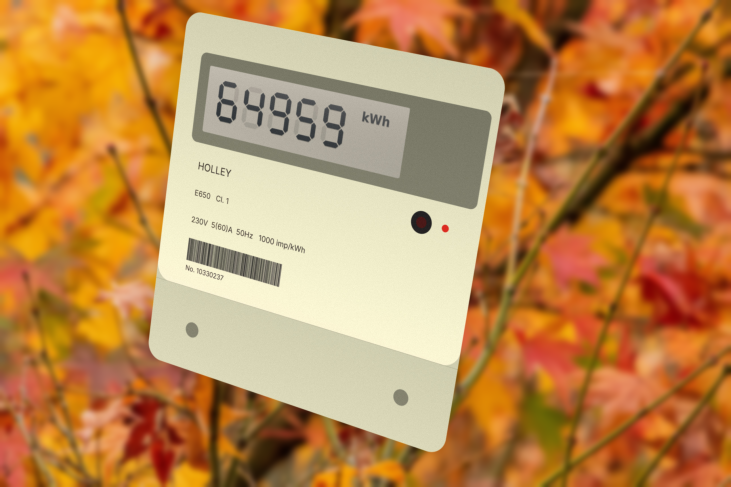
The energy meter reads kWh 64959
